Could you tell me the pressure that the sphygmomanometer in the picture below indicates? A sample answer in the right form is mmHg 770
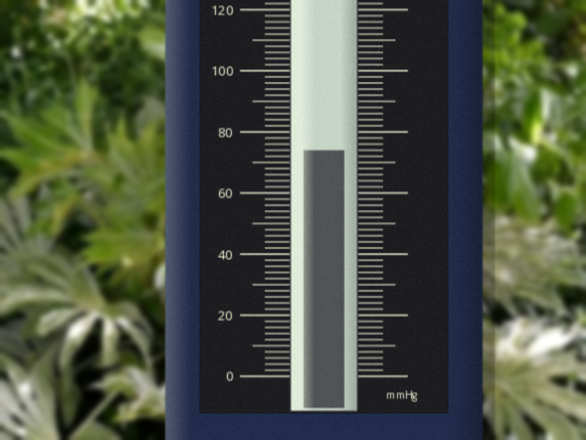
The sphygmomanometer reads mmHg 74
